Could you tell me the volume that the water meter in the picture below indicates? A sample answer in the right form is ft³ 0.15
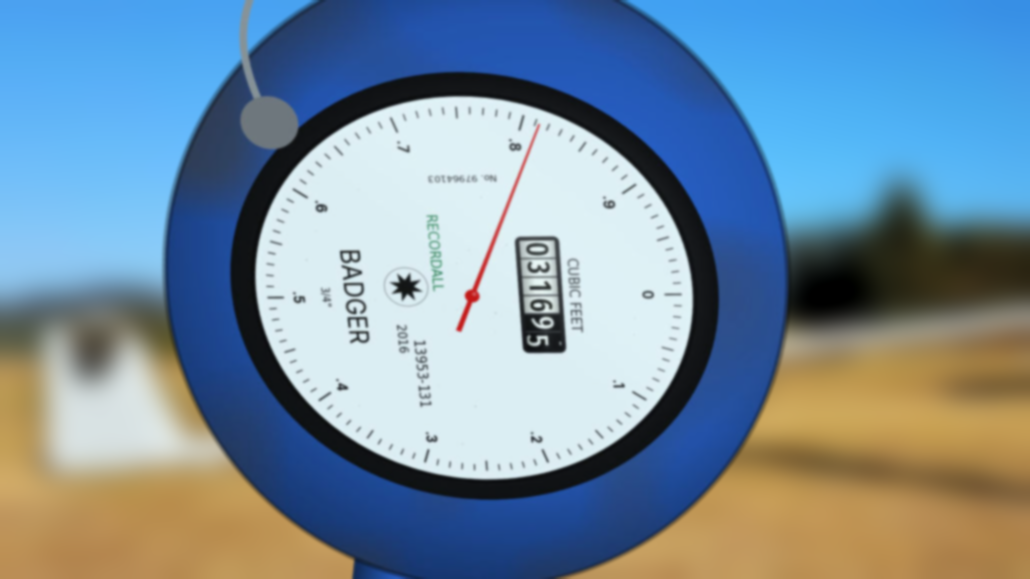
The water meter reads ft³ 31694.81
